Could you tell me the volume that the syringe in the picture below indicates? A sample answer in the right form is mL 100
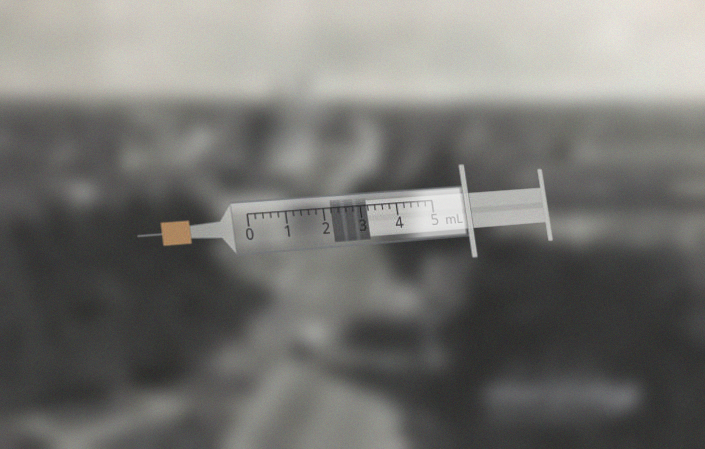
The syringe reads mL 2.2
